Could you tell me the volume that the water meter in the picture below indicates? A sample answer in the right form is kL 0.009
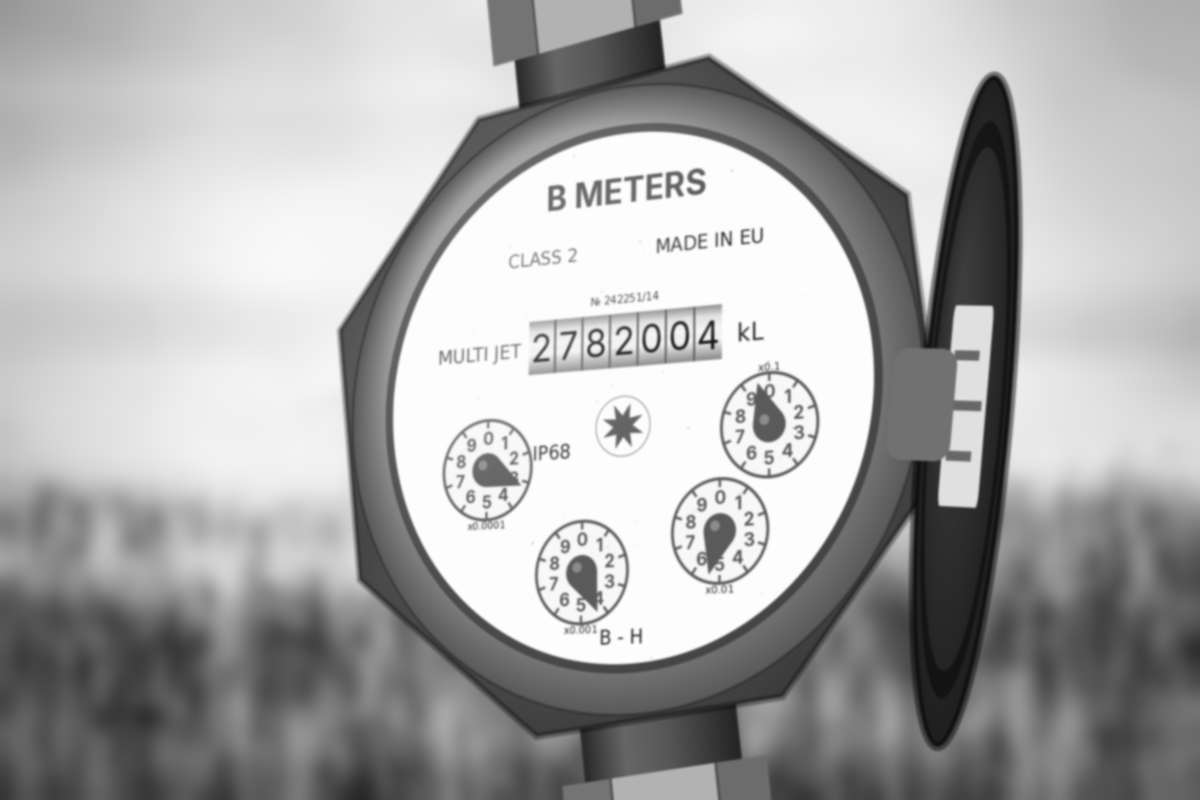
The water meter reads kL 2782003.9543
